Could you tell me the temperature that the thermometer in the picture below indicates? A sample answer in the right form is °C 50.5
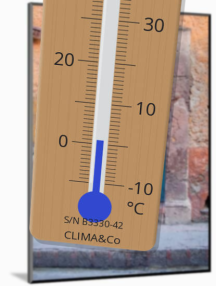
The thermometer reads °C 1
